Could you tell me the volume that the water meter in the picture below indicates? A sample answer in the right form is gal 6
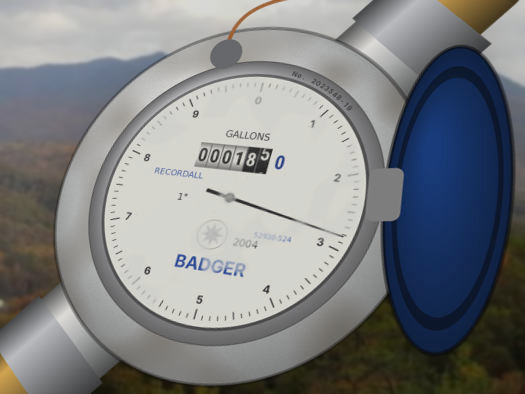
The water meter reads gal 1852.8
